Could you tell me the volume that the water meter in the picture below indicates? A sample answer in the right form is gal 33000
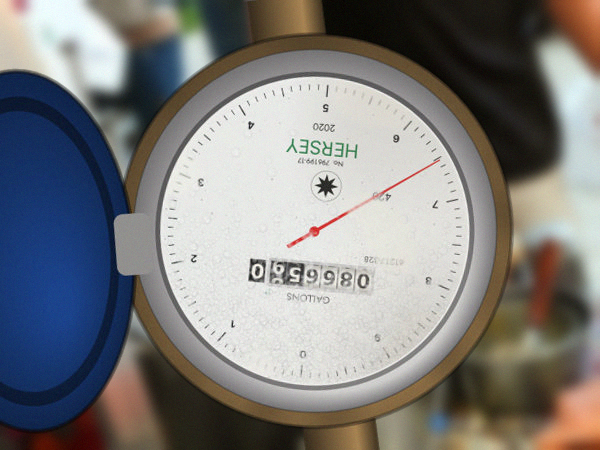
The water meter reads gal 866586.5
